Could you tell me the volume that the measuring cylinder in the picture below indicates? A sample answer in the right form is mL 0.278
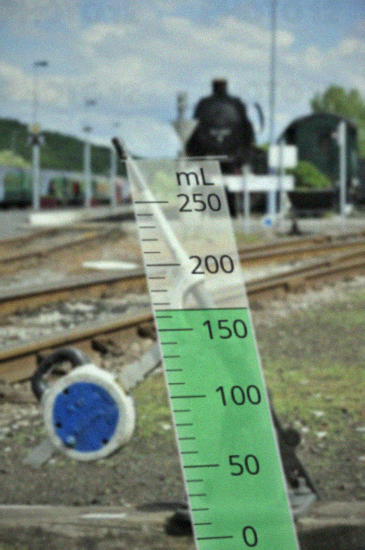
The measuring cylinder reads mL 165
